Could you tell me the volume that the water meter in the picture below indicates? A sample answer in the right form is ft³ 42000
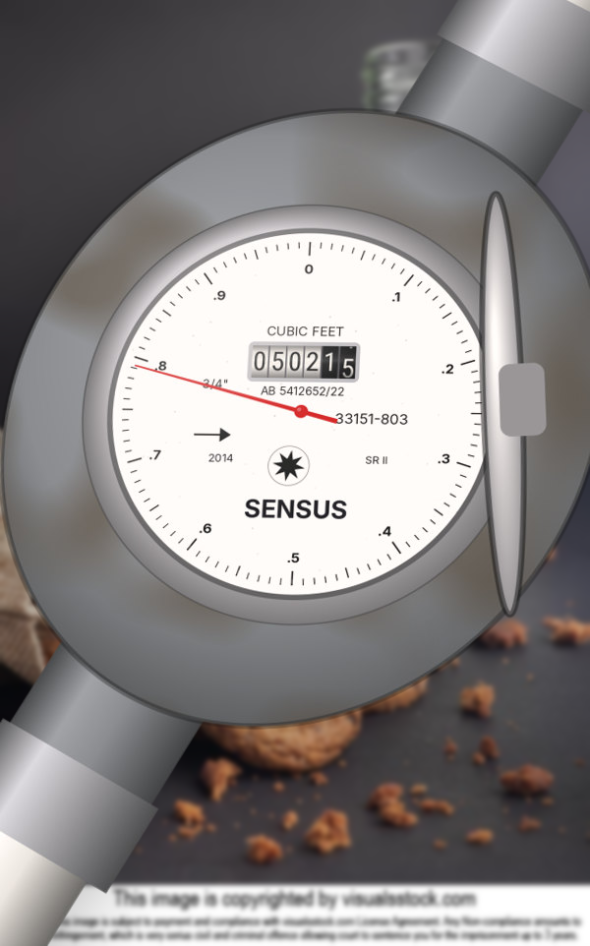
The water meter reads ft³ 50214.79
